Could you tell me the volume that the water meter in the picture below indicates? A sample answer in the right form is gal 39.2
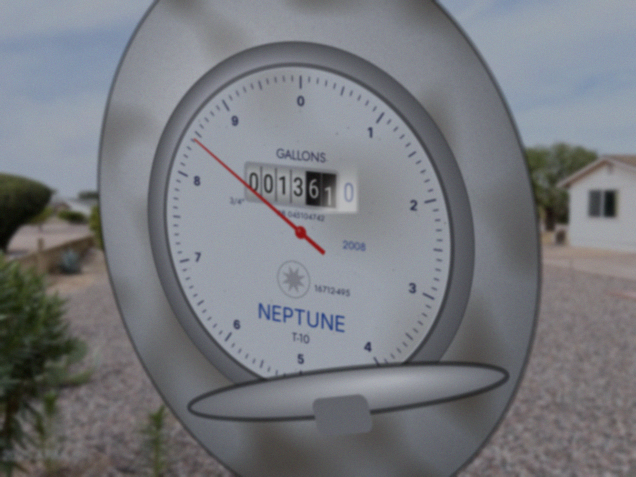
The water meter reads gal 13608.4
